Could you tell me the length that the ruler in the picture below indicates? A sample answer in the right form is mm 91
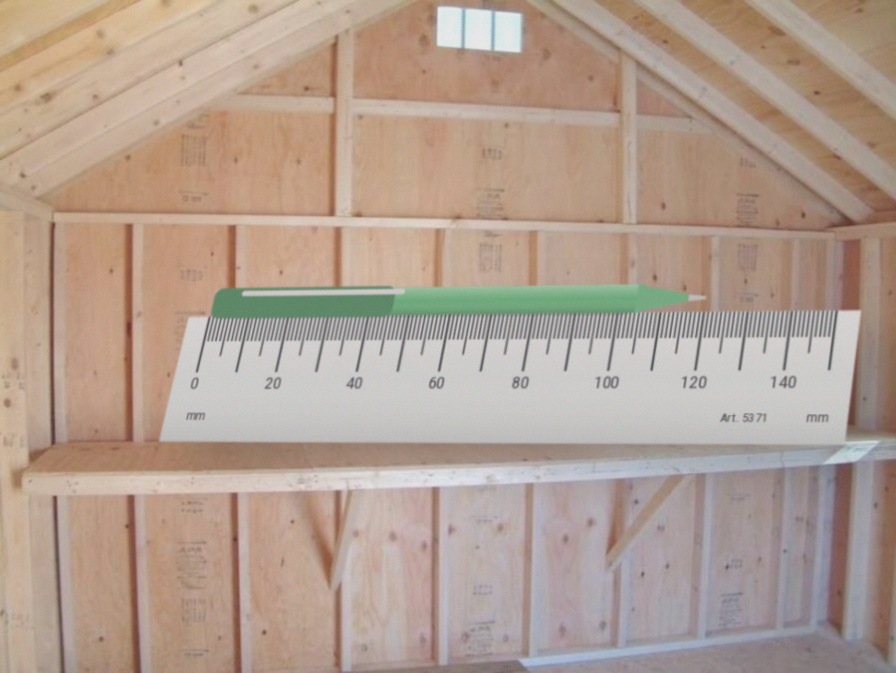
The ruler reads mm 120
